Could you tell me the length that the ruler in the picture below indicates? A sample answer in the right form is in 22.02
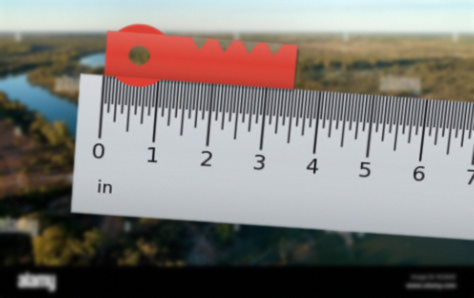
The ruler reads in 3.5
